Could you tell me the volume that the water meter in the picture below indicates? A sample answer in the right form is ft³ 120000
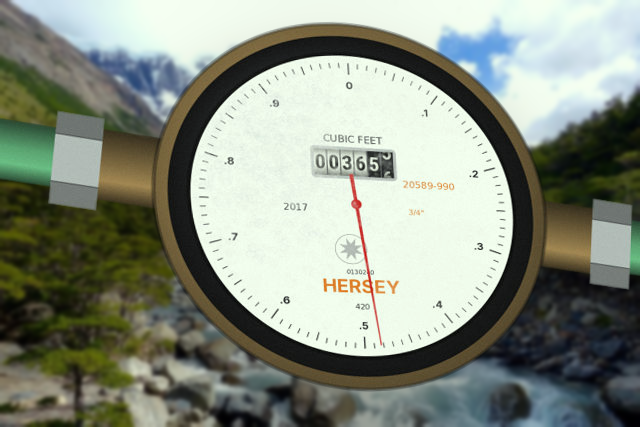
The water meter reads ft³ 3655.48
